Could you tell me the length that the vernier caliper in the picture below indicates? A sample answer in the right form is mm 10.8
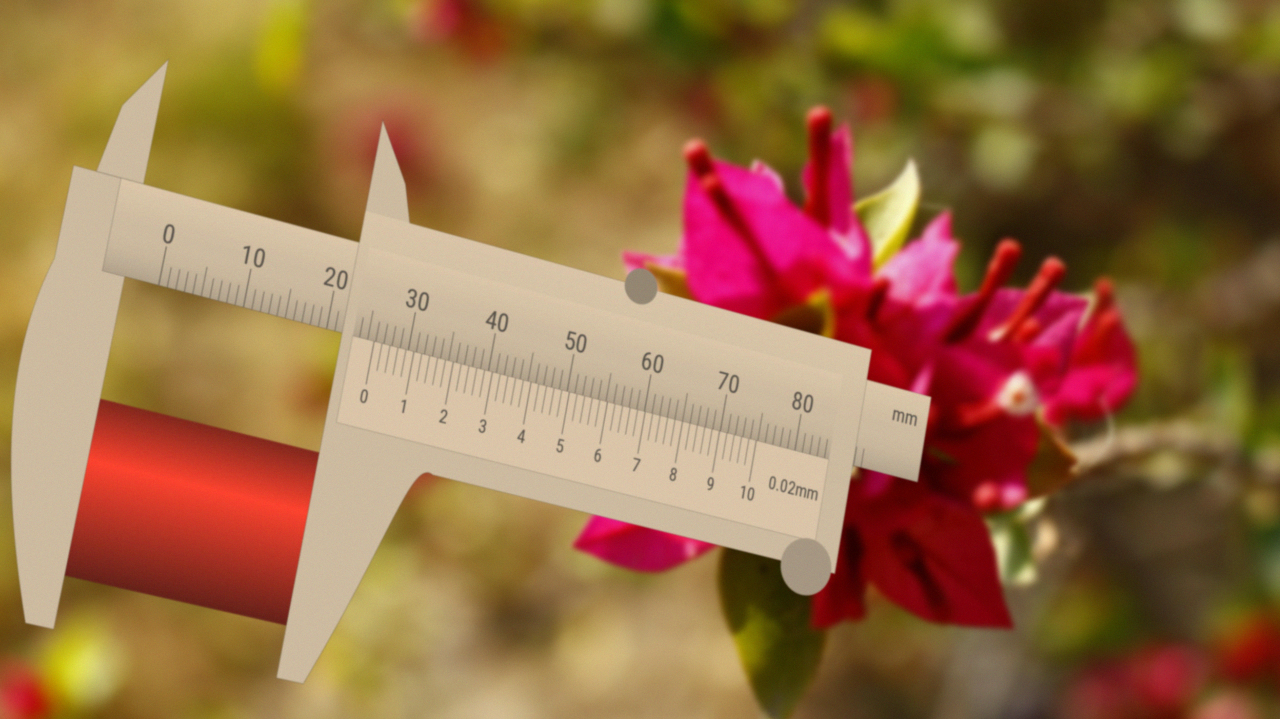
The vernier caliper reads mm 25.8
